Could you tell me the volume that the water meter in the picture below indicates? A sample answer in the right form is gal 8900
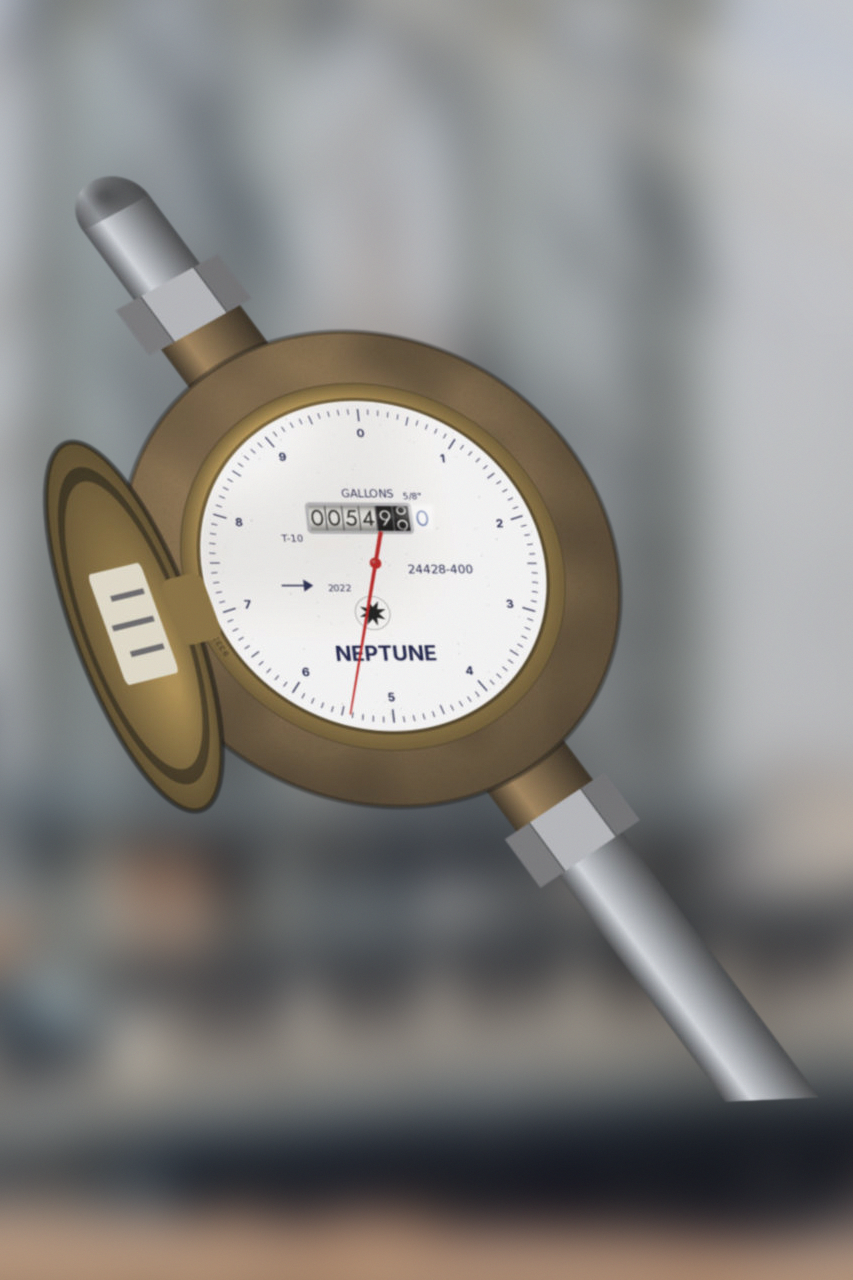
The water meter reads gal 54985.4
